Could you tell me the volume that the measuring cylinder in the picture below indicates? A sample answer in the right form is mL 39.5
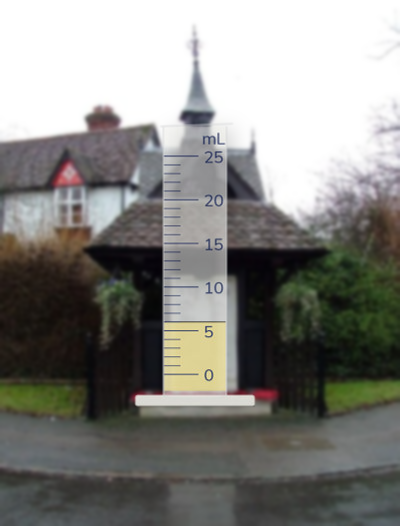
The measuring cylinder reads mL 6
